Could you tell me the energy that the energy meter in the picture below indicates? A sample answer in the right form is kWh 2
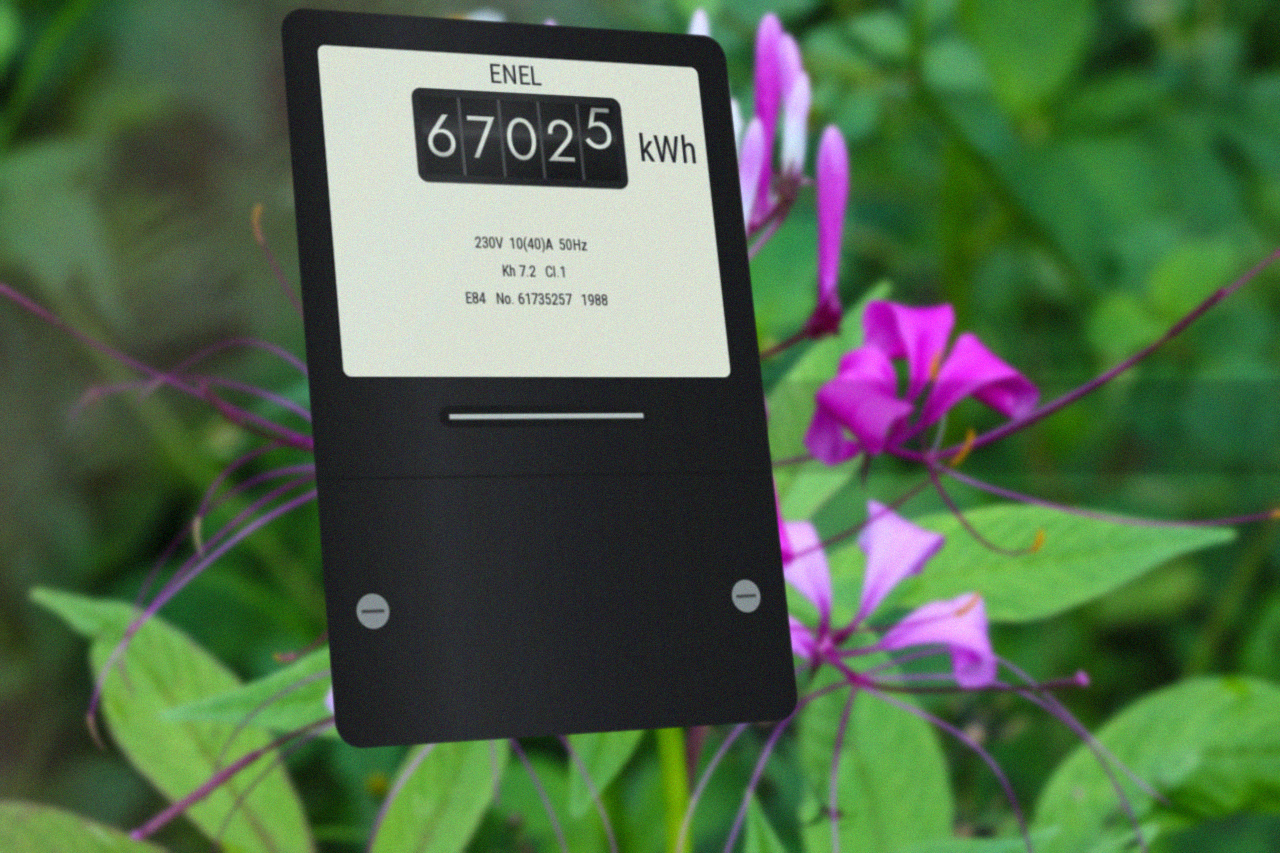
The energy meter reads kWh 67025
